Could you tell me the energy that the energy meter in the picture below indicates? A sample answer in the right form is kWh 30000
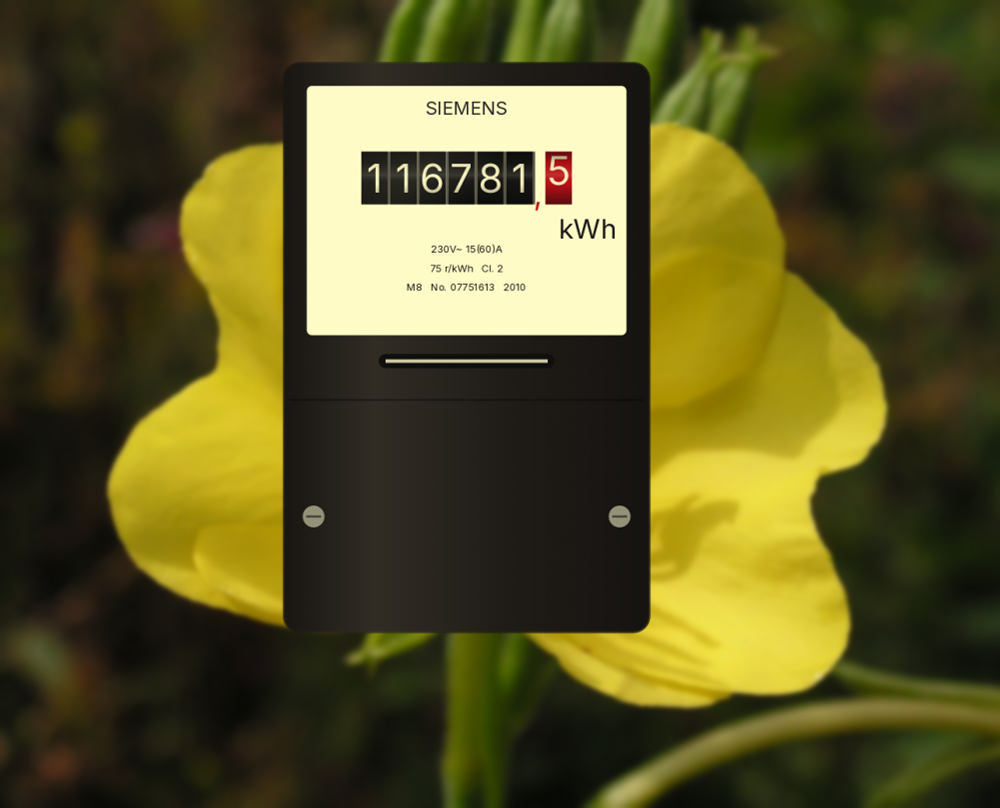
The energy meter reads kWh 116781.5
